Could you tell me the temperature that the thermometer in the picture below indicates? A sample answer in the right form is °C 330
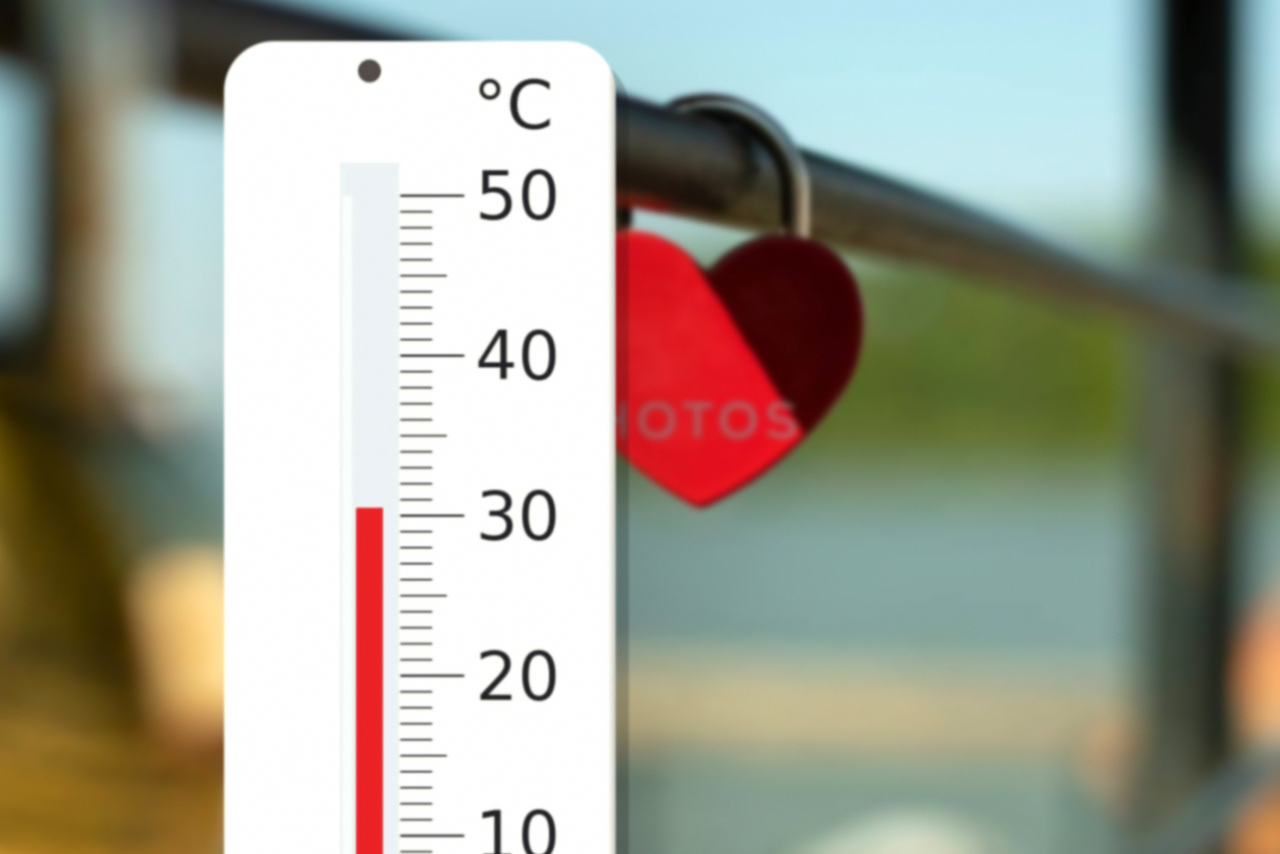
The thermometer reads °C 30.5
